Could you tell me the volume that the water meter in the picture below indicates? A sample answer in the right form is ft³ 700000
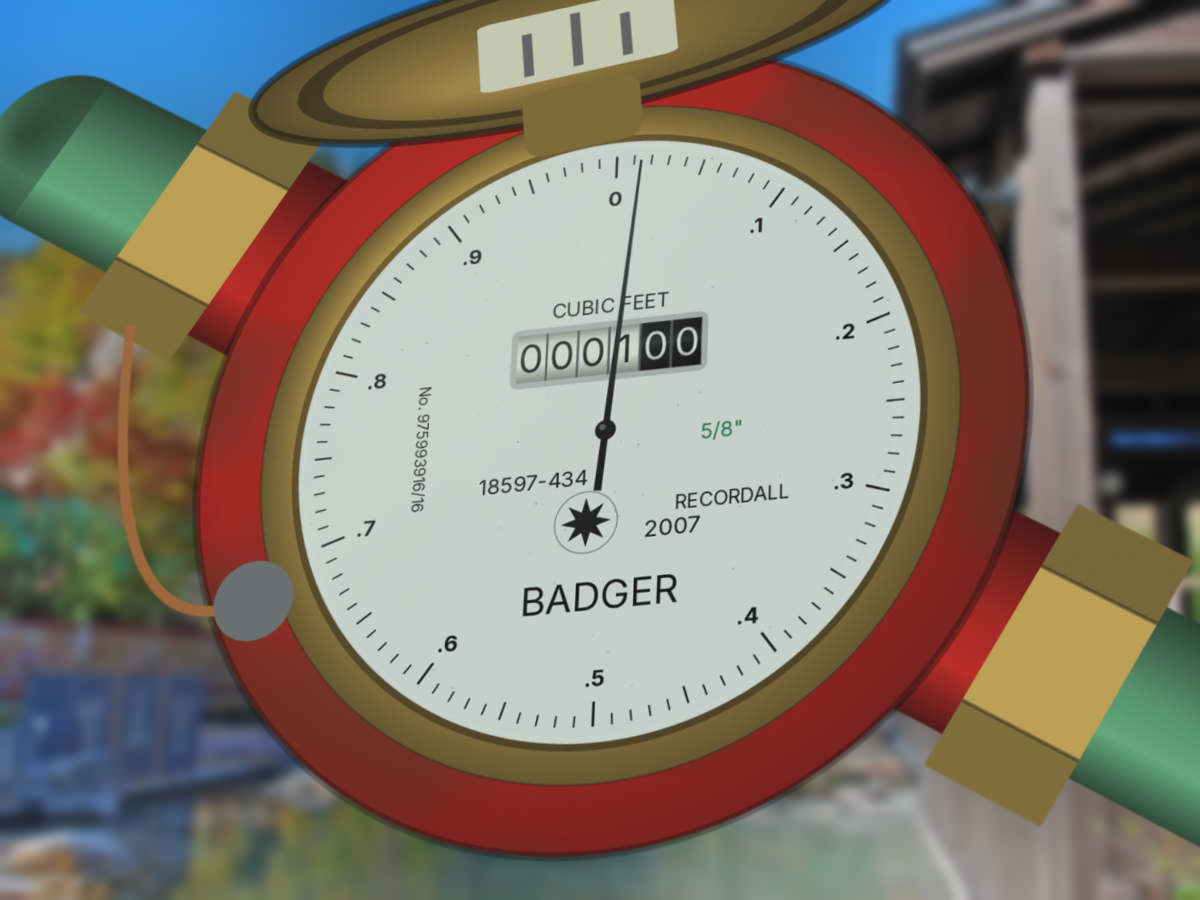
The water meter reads ft³ 100.01
